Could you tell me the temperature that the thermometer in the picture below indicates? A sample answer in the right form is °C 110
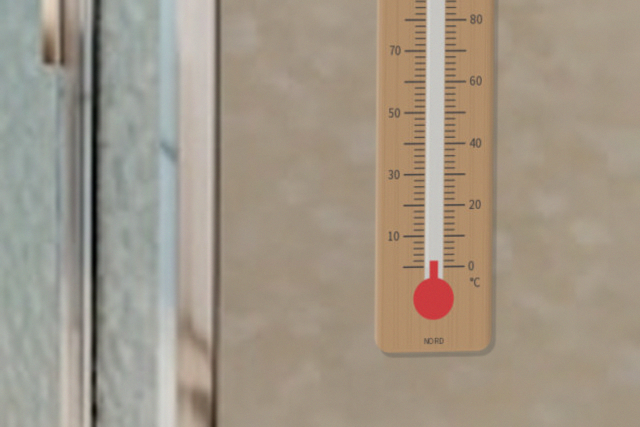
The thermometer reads °C 2
